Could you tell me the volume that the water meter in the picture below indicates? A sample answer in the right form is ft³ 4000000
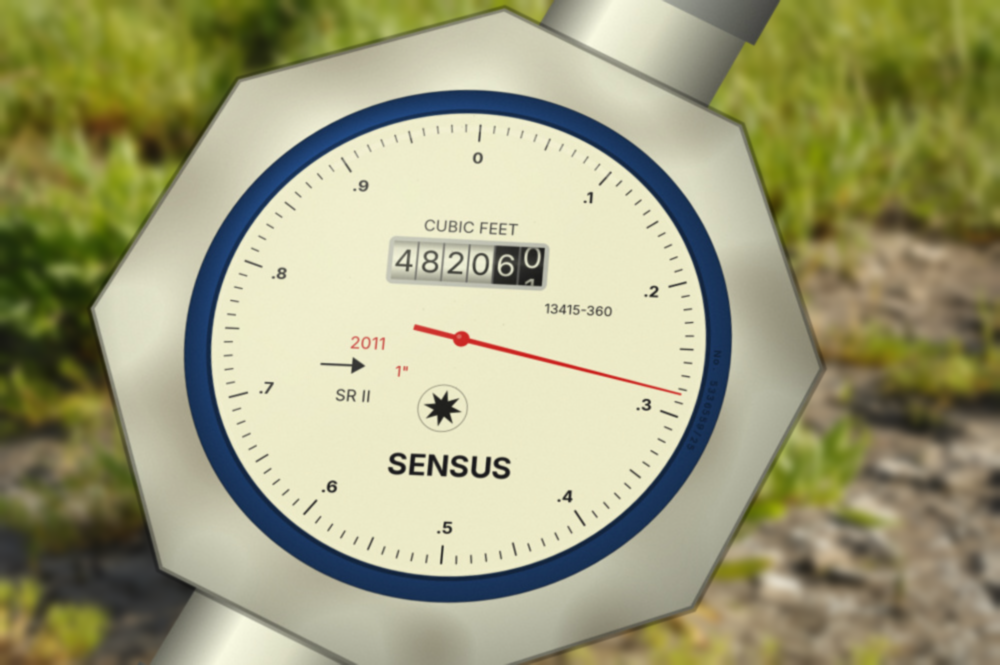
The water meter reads ft³ 482060.28
